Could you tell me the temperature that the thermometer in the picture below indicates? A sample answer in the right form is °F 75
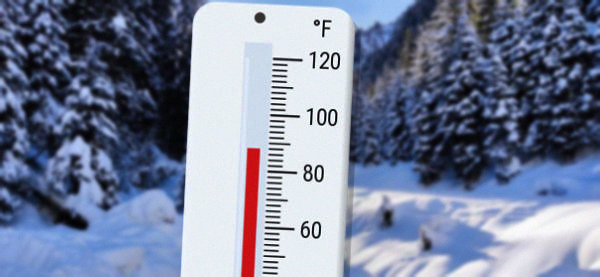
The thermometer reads °F 88
